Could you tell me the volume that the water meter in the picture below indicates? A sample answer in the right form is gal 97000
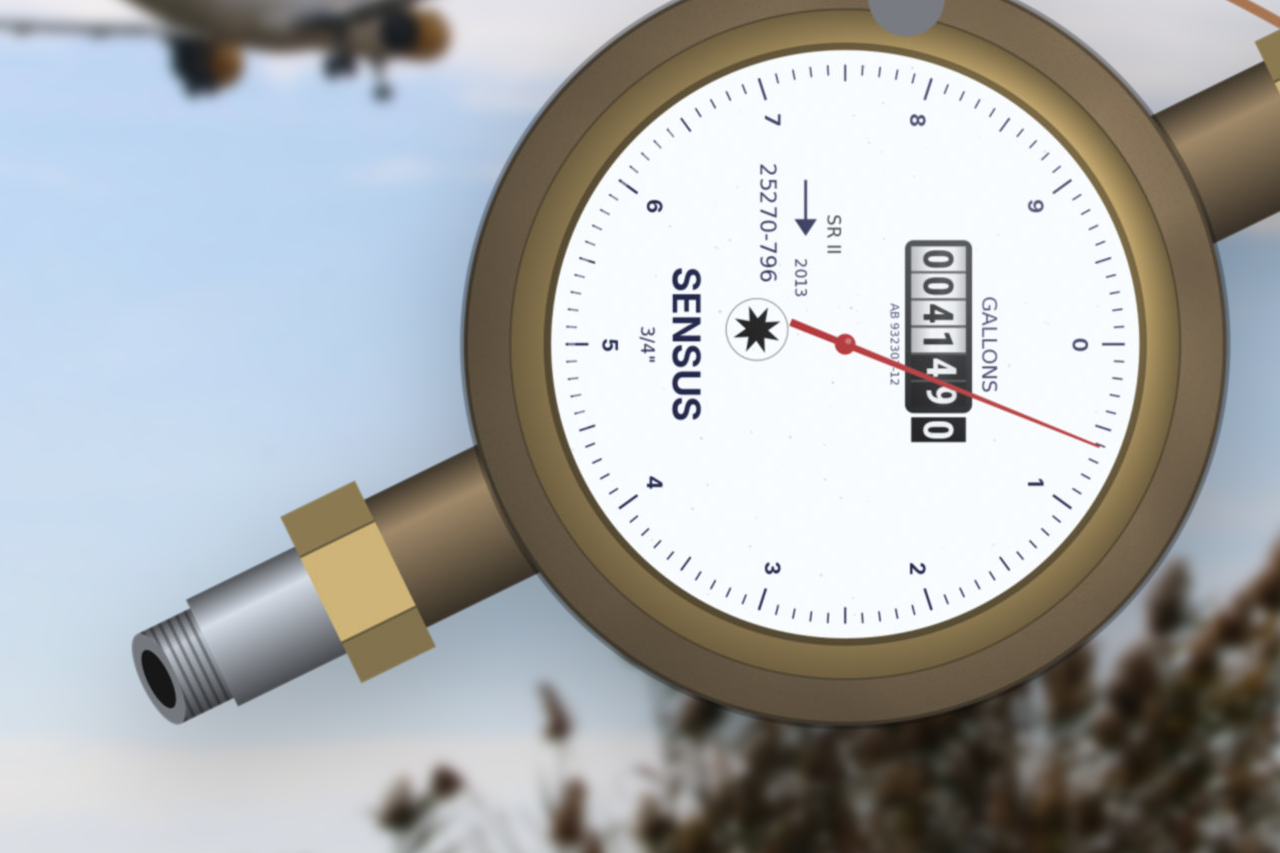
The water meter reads gal 41490.6
